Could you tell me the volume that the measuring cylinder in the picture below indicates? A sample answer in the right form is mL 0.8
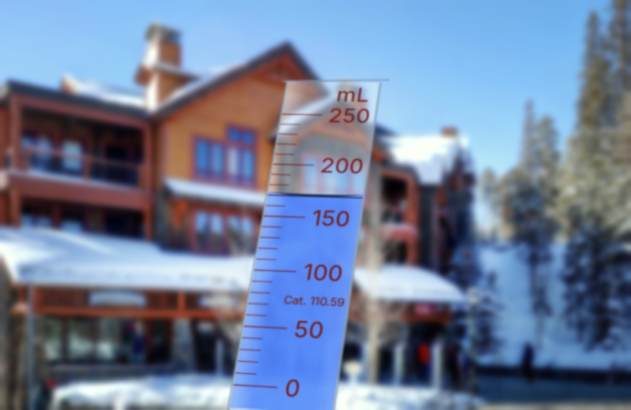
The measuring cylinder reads mL 170
